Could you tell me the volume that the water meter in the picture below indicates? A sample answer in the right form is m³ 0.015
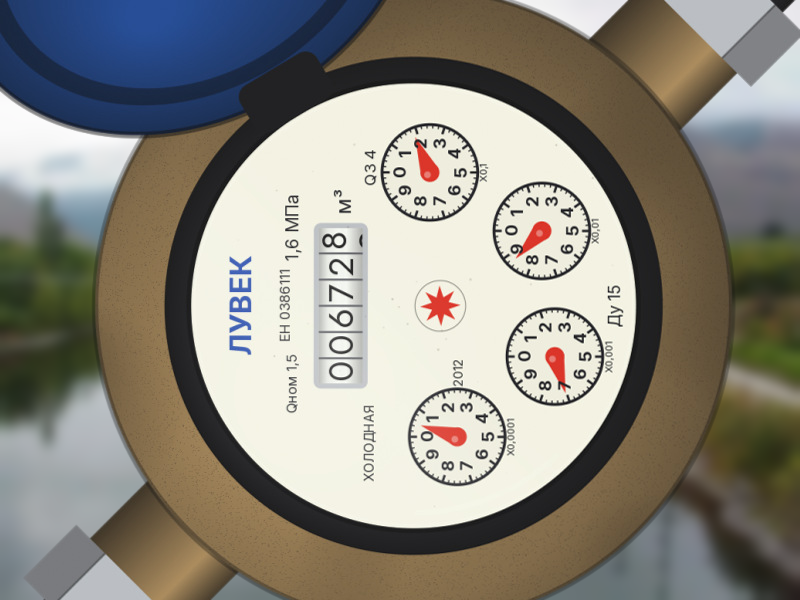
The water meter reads m³ 6728.1870
